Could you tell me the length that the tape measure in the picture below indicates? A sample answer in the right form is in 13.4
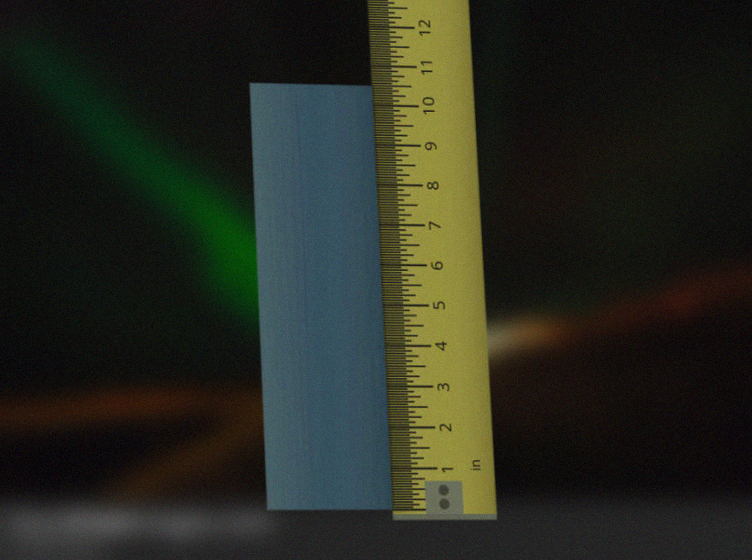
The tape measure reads in 10.5
